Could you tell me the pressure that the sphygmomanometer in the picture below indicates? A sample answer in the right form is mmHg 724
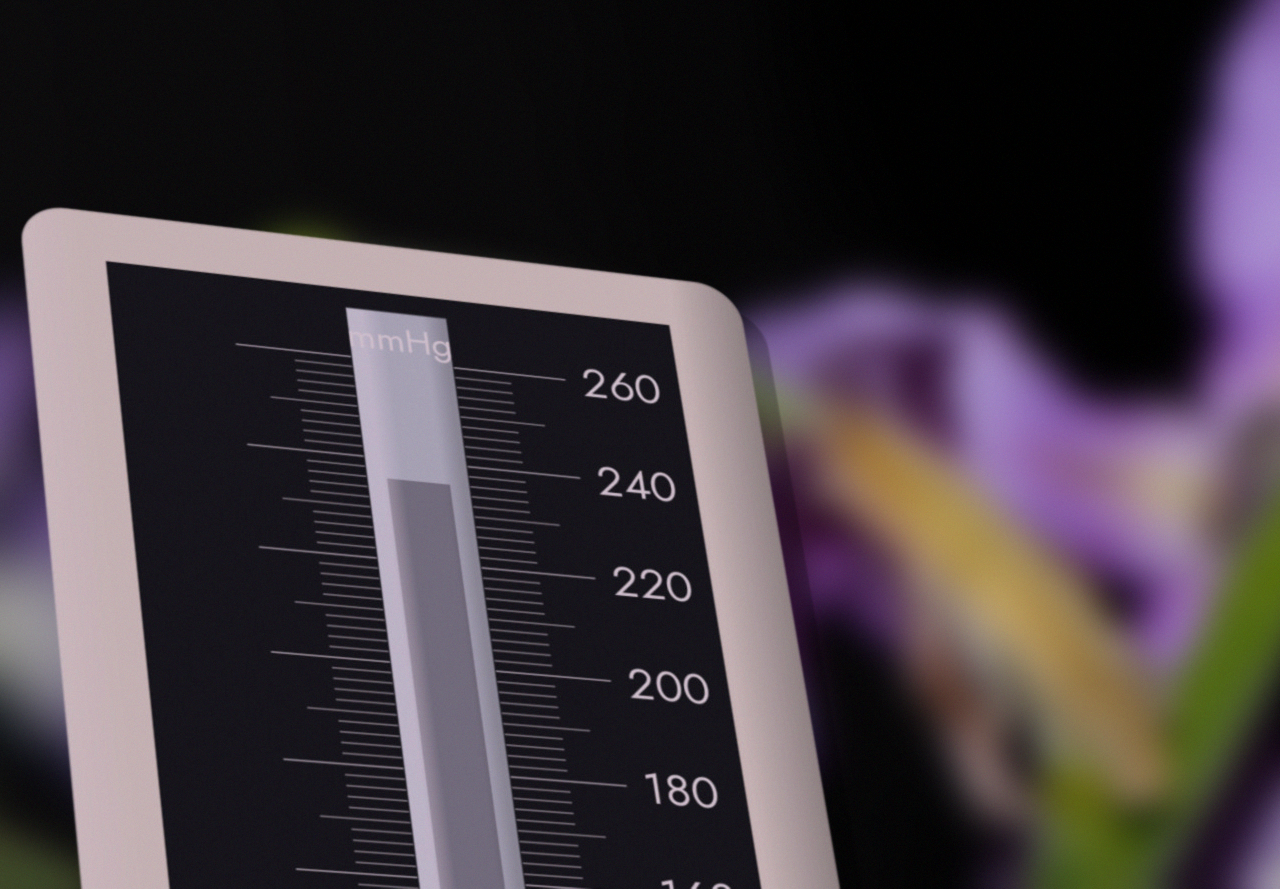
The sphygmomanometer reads mmHg 236
